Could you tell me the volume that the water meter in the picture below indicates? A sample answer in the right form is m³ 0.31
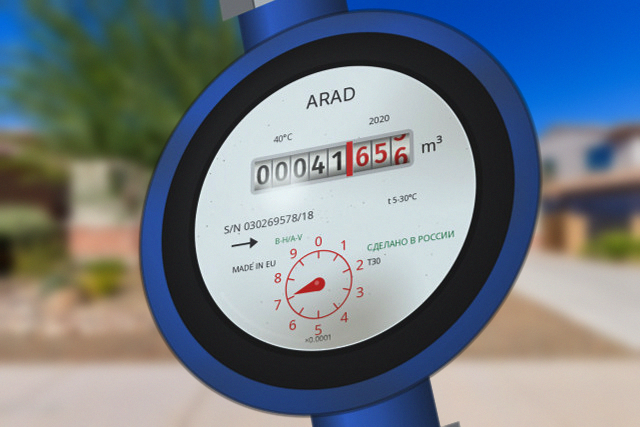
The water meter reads m³ 41.6557
